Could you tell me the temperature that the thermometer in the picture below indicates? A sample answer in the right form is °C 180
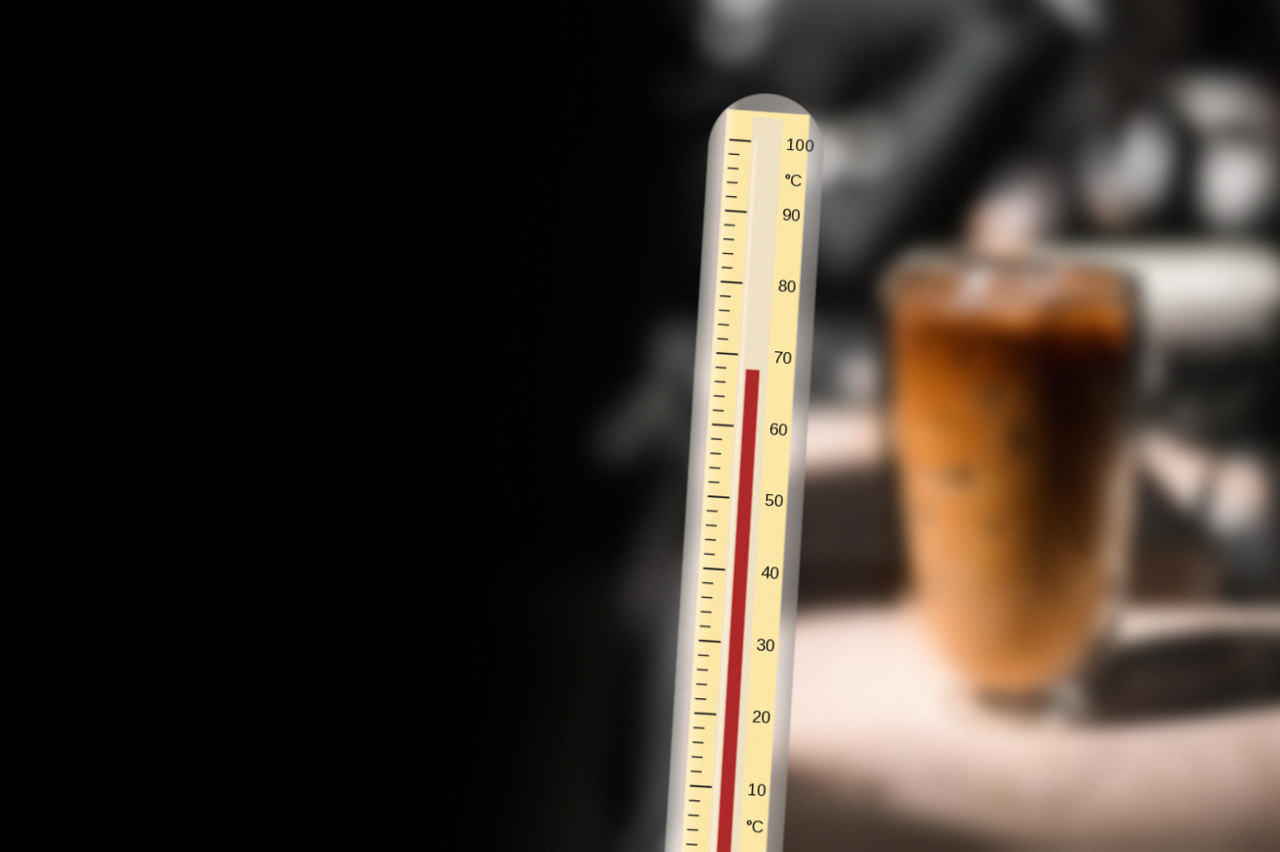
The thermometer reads °C 68
